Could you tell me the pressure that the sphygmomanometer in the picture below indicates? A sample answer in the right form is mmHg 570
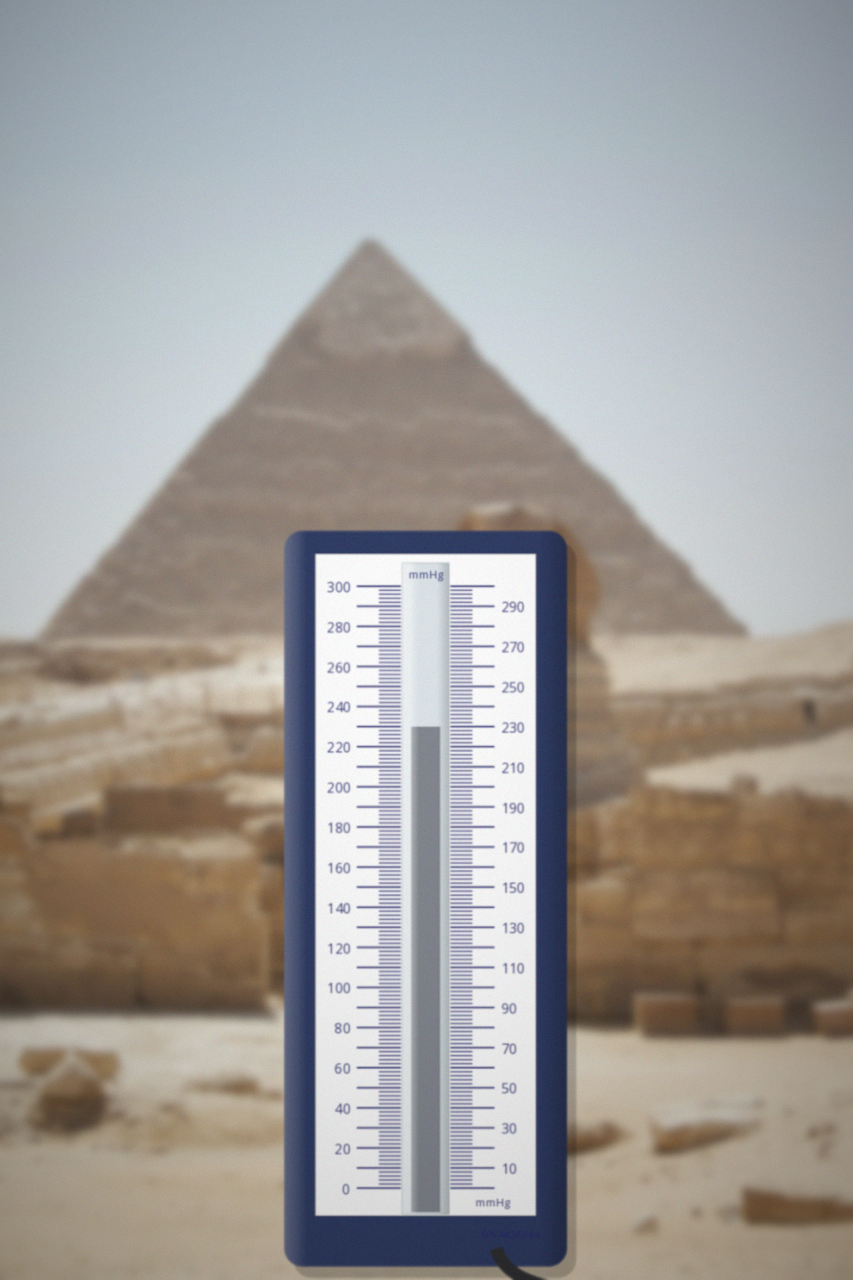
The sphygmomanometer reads mmHg 230
